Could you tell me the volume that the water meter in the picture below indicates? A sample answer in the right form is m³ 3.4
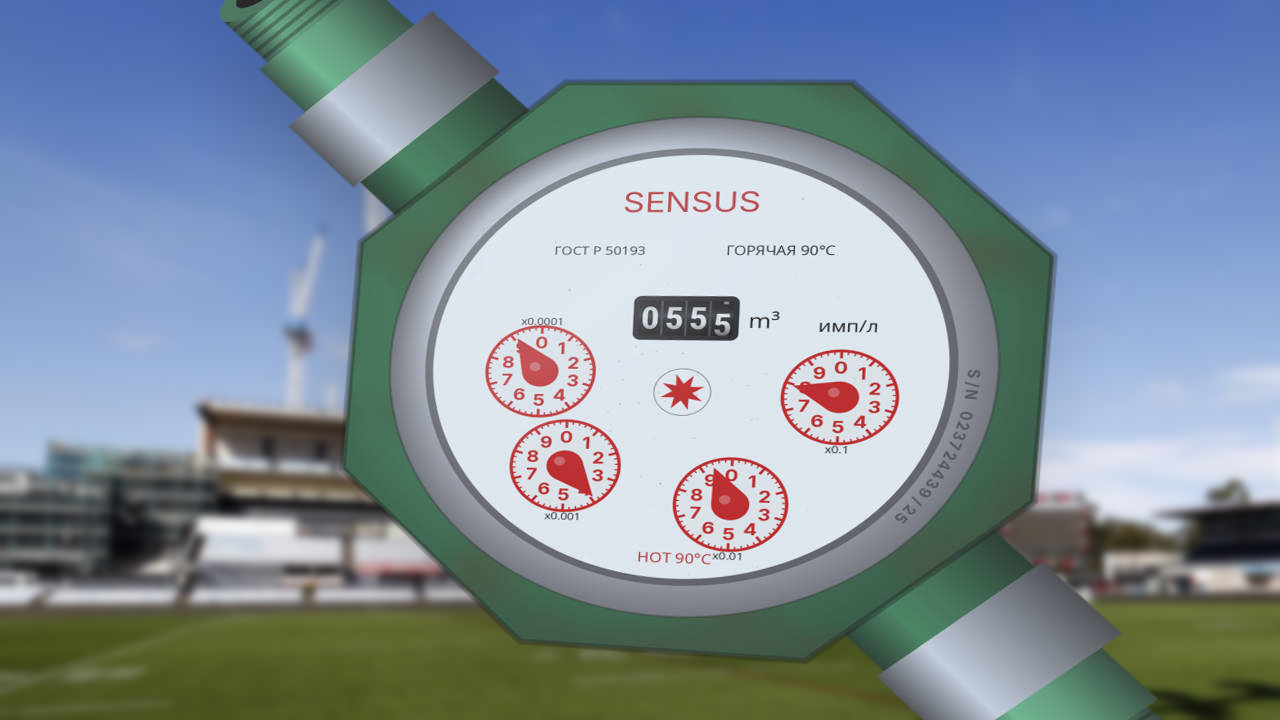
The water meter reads m³ 554.7939
